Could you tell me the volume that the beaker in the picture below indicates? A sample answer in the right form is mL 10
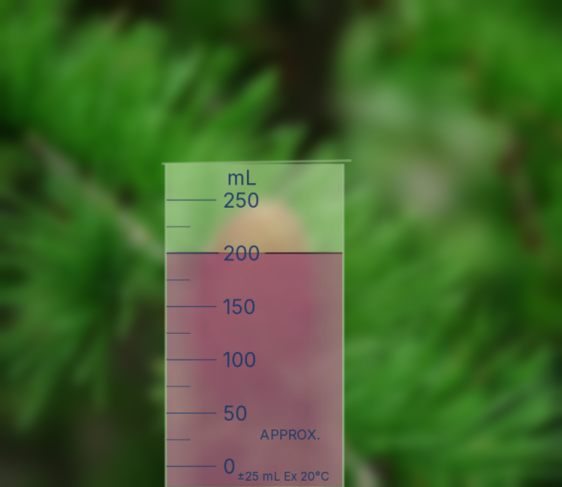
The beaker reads mL 200
